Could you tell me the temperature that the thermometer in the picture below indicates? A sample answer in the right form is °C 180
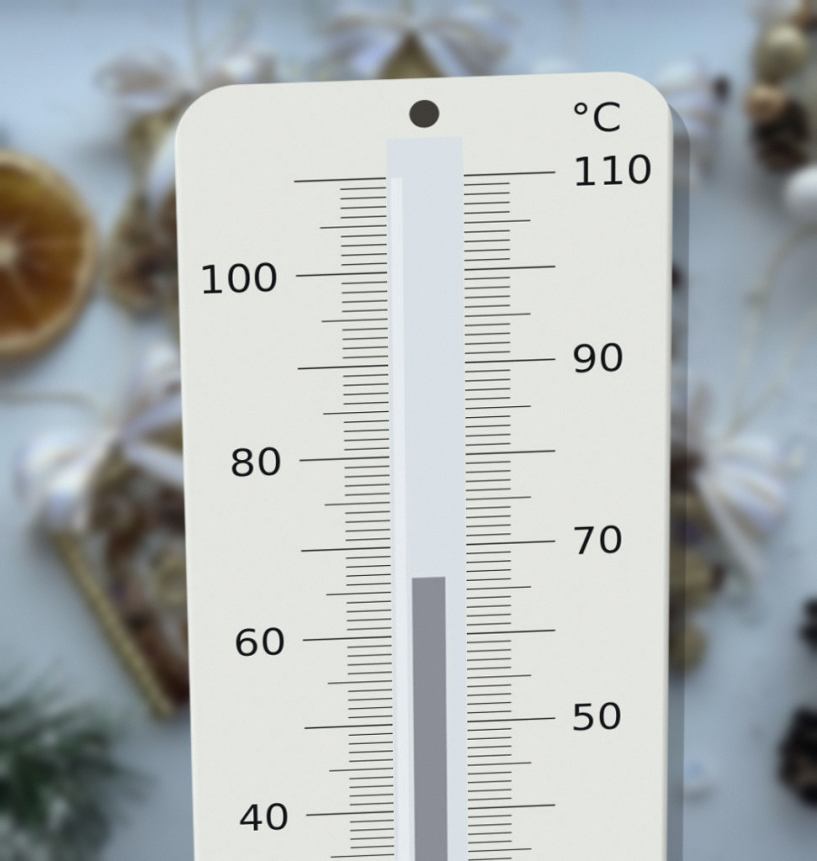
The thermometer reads °C 66.5
